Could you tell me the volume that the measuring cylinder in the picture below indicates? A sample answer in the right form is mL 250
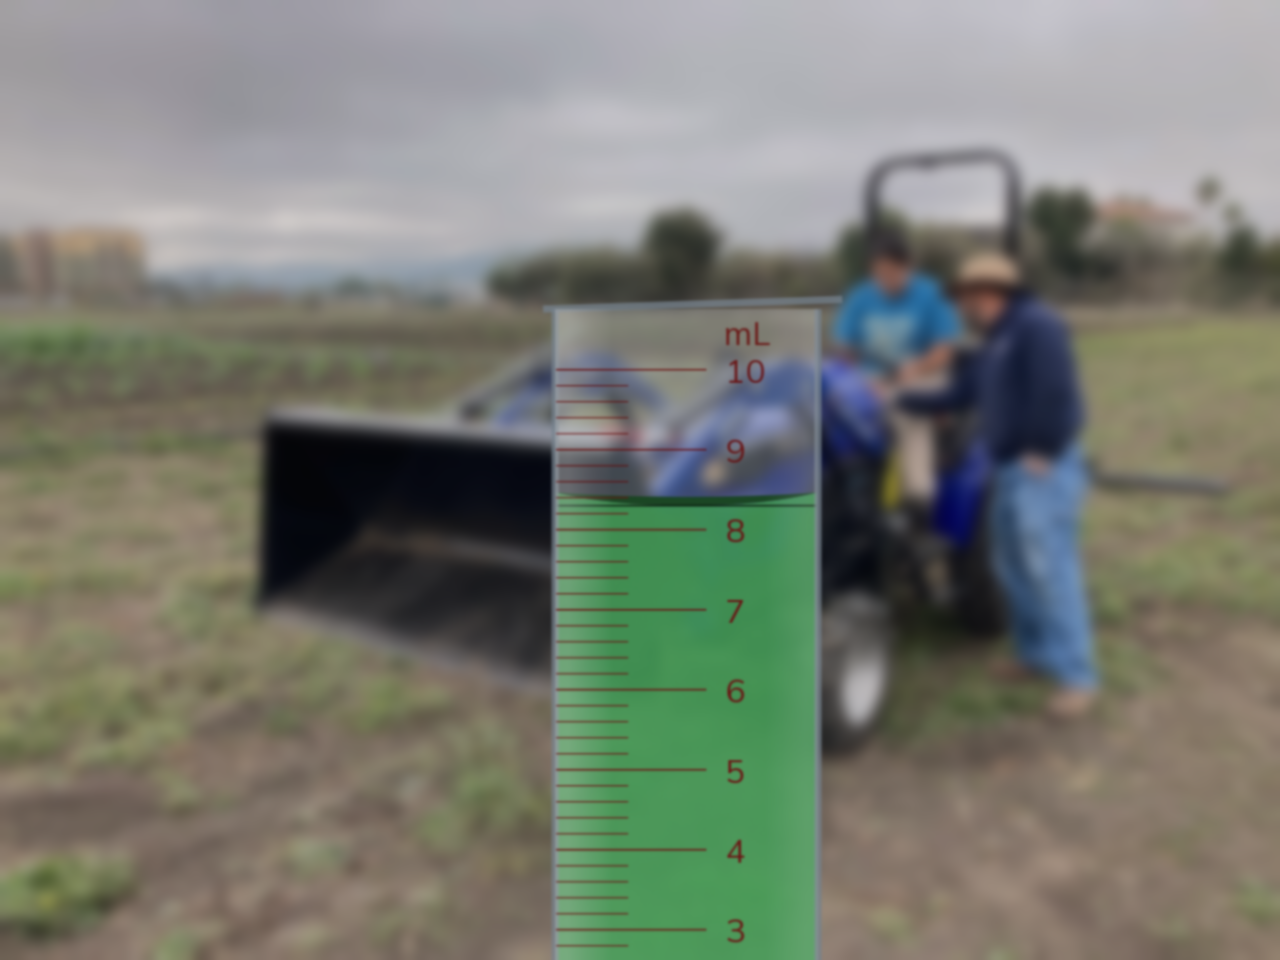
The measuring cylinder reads mL 8.3
